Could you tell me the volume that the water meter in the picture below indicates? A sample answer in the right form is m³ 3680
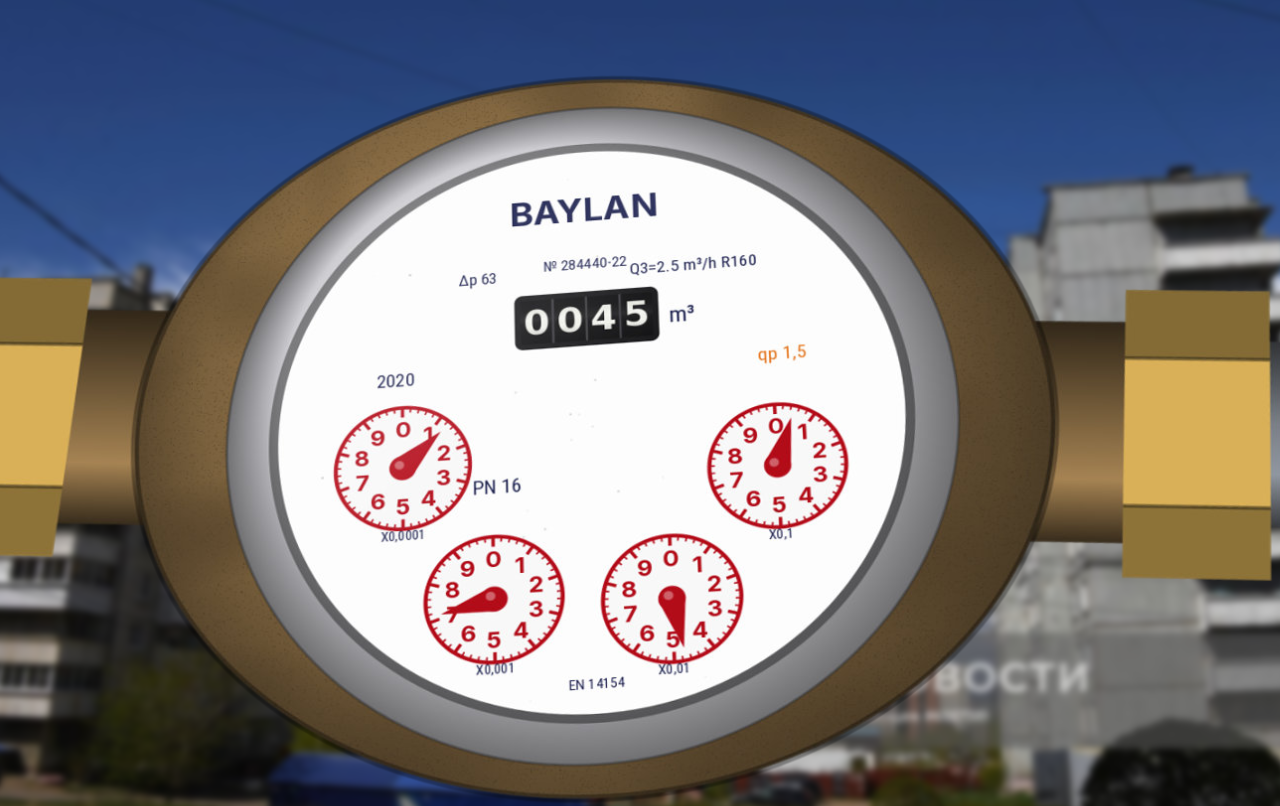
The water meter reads m³ 45.0471
